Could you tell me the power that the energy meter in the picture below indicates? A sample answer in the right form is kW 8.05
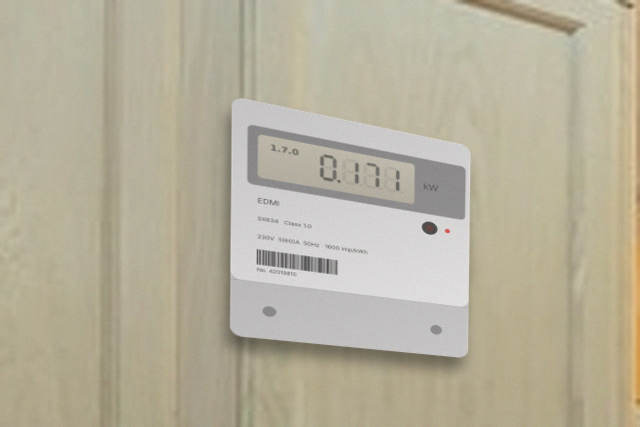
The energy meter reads kW 0.171
